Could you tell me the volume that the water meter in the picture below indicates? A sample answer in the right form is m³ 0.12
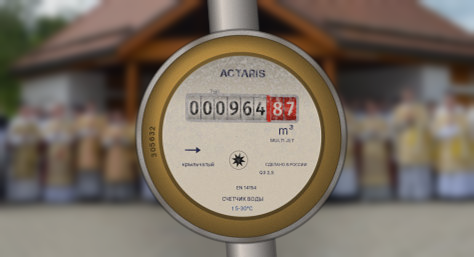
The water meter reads m³ 964.87
